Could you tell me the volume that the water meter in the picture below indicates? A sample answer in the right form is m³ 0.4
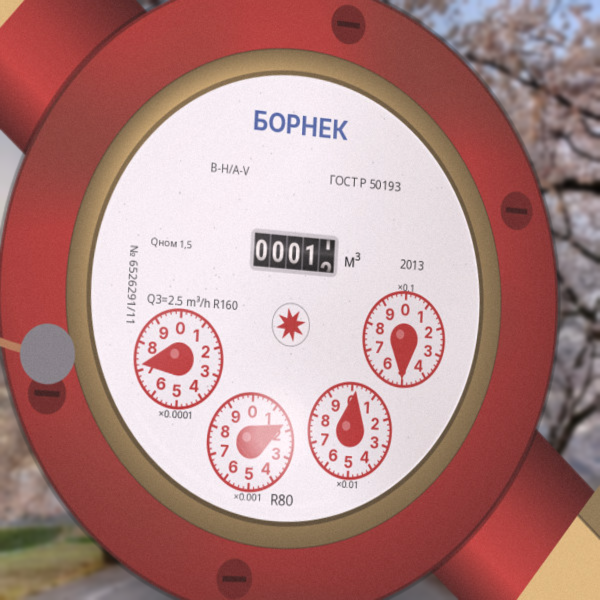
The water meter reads m³ 11.5017
